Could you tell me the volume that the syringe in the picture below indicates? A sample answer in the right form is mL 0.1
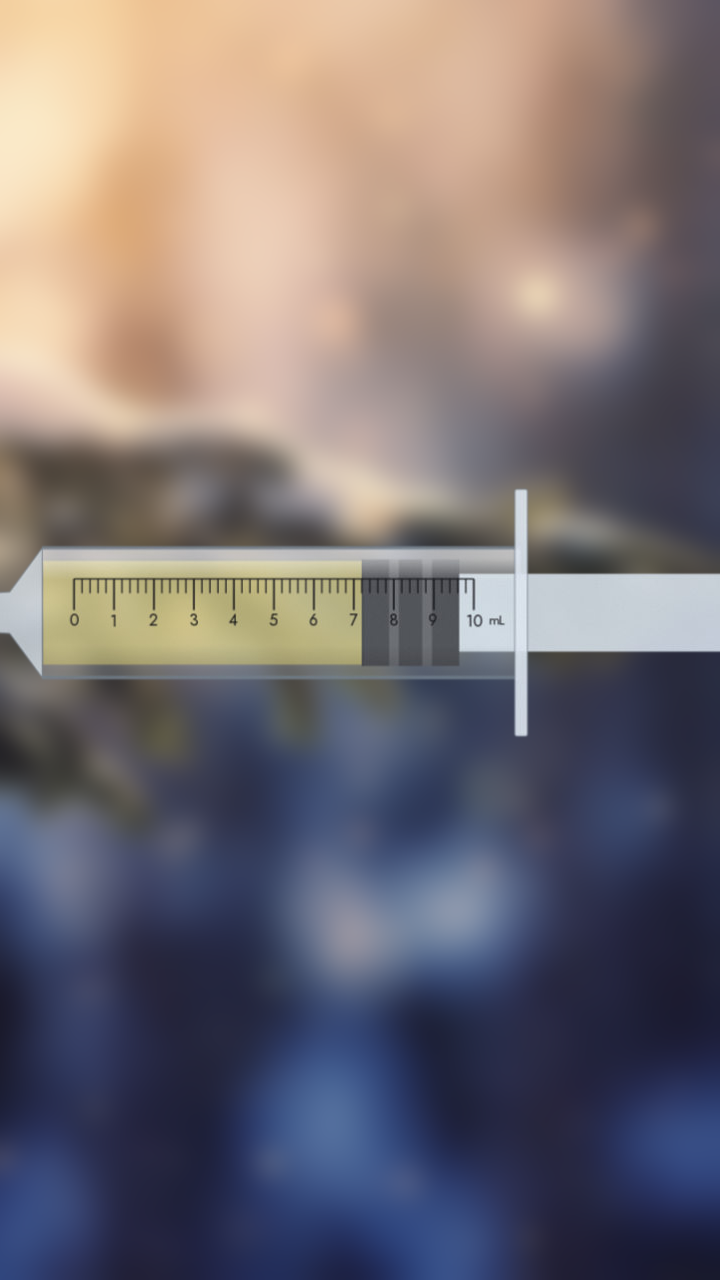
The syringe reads mL 7.2
